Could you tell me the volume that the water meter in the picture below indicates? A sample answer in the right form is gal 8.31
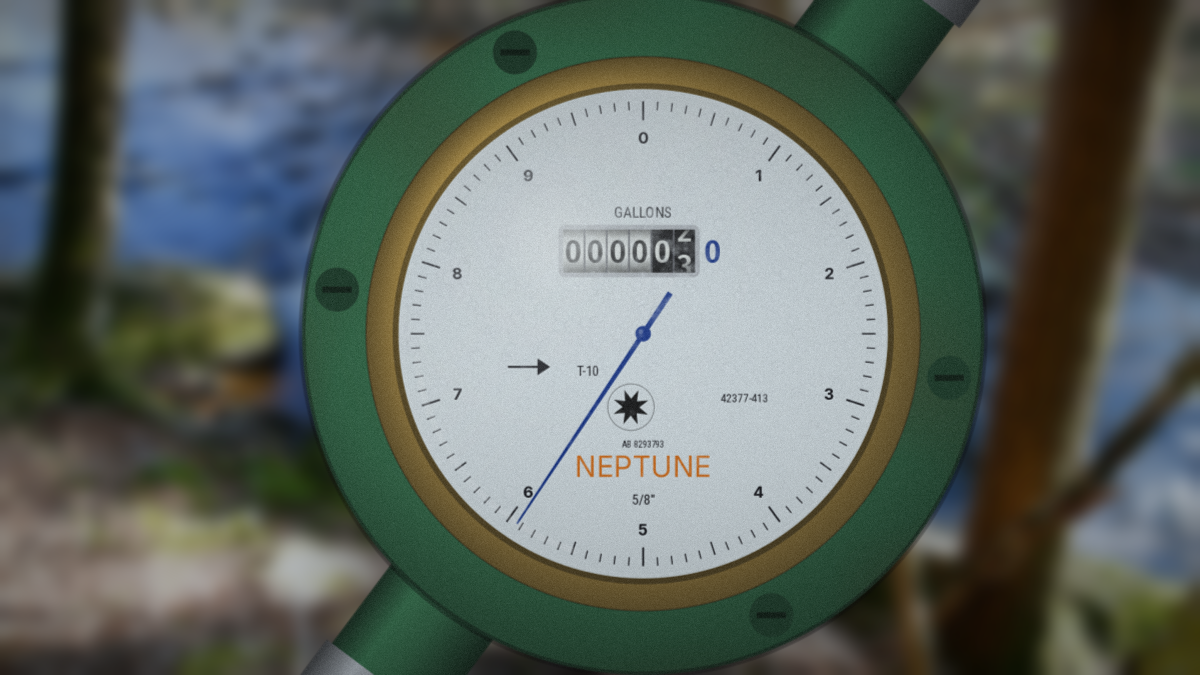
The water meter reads gal 25.9
